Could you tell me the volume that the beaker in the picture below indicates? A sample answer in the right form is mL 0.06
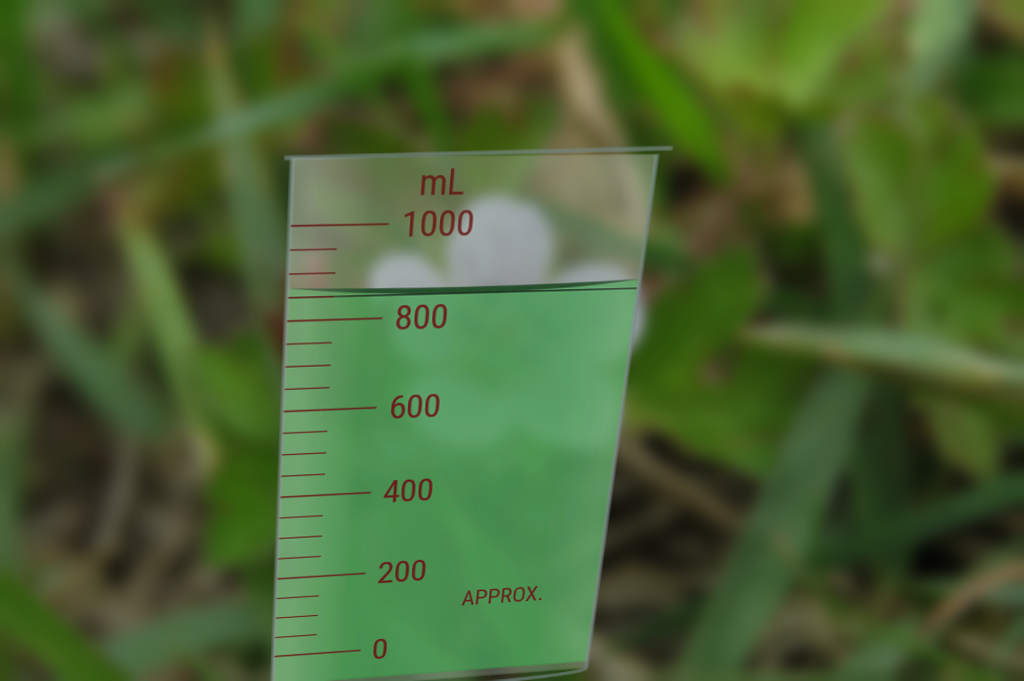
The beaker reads mL 850
